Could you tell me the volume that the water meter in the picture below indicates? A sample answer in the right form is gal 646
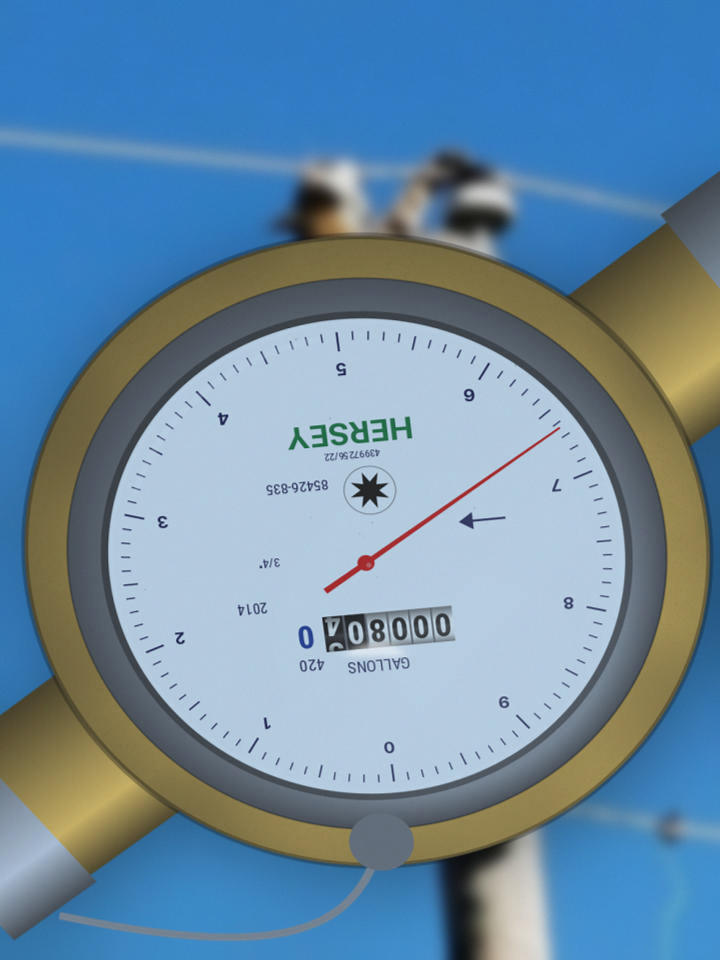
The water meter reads gal 8036.6
